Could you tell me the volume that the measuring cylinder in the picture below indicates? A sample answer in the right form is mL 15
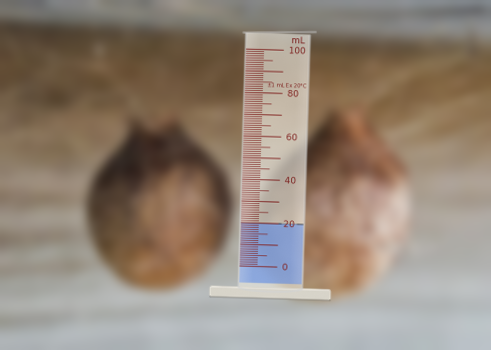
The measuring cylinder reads mL 20
